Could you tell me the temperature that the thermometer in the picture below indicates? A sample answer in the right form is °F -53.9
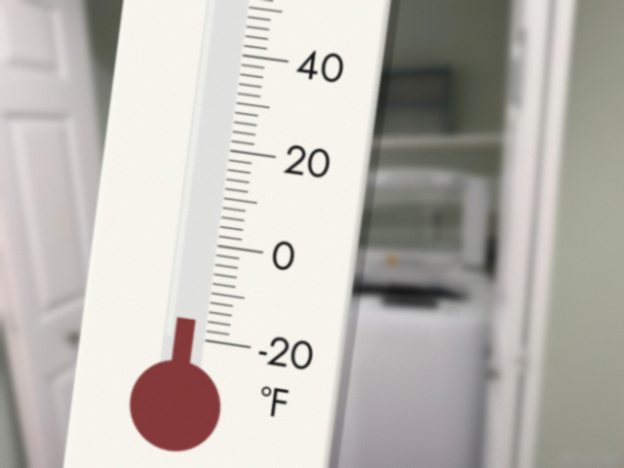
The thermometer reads °F -16
